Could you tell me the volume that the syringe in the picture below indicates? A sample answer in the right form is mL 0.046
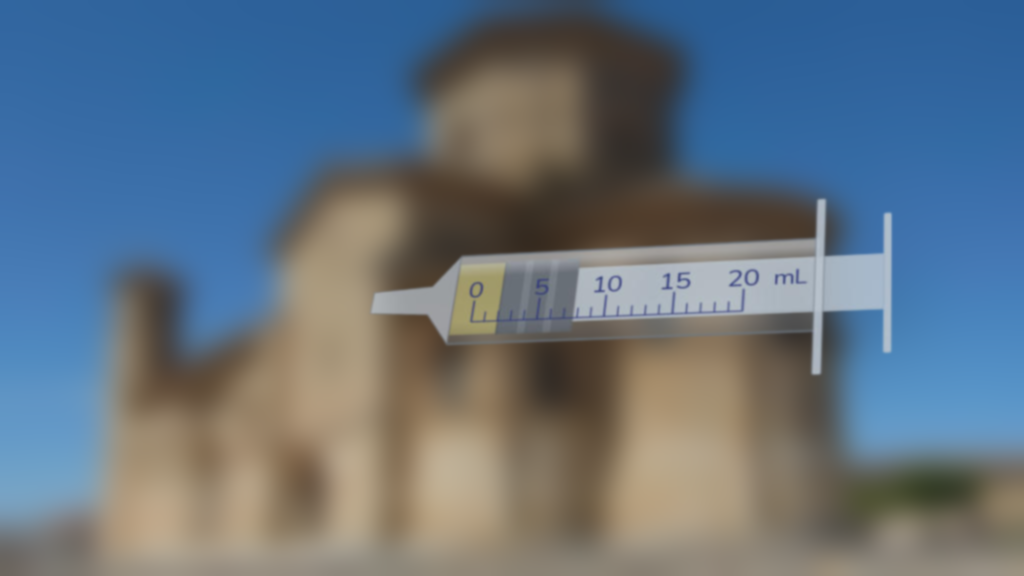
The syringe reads mL 2
